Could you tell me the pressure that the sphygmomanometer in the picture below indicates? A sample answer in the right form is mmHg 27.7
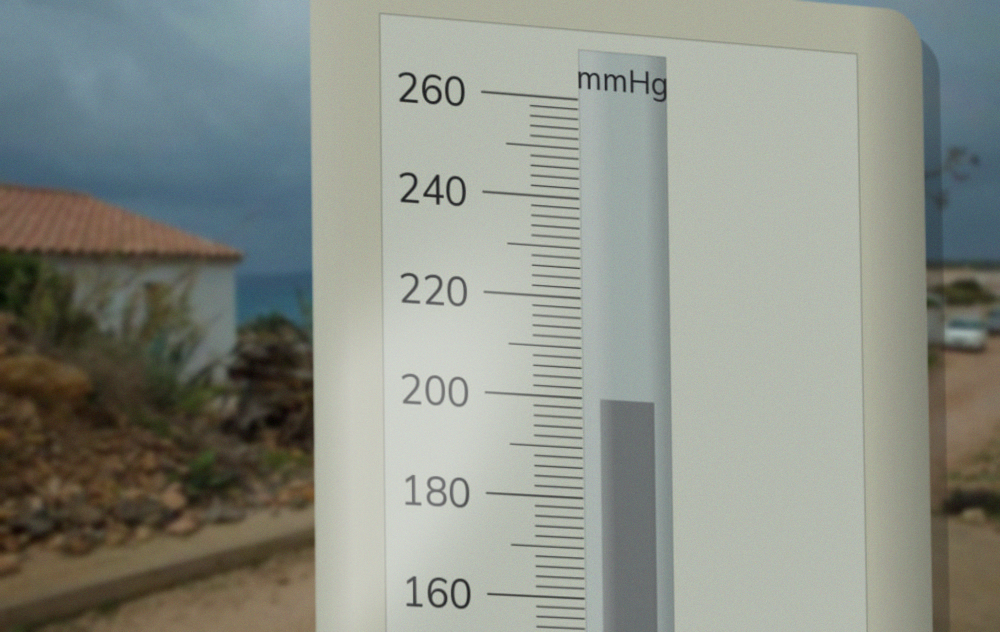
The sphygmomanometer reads mmHg 200
